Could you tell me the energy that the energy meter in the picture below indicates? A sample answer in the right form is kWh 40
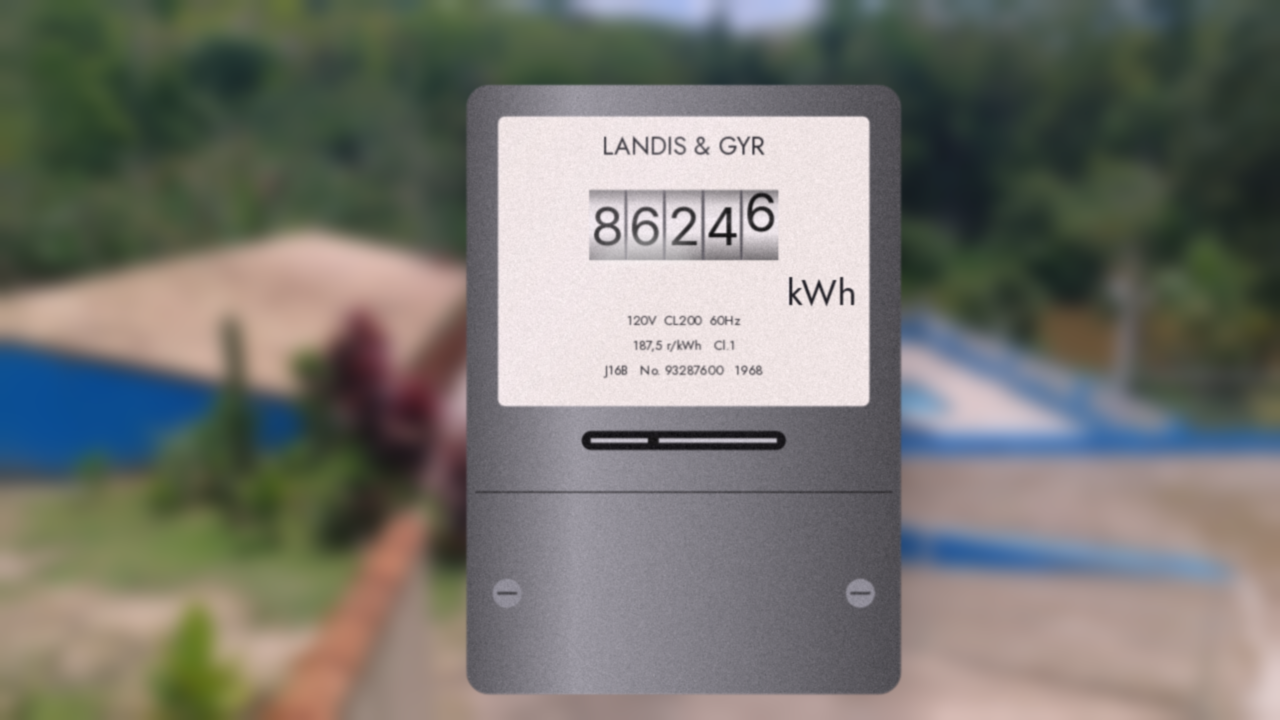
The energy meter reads kWh 86246
